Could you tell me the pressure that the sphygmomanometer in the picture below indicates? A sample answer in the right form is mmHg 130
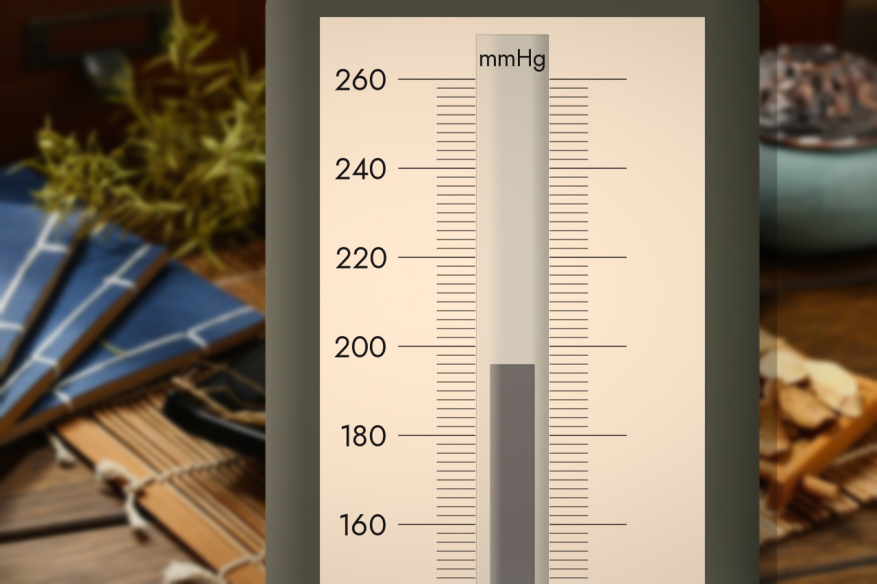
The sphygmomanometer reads mmHg 196
